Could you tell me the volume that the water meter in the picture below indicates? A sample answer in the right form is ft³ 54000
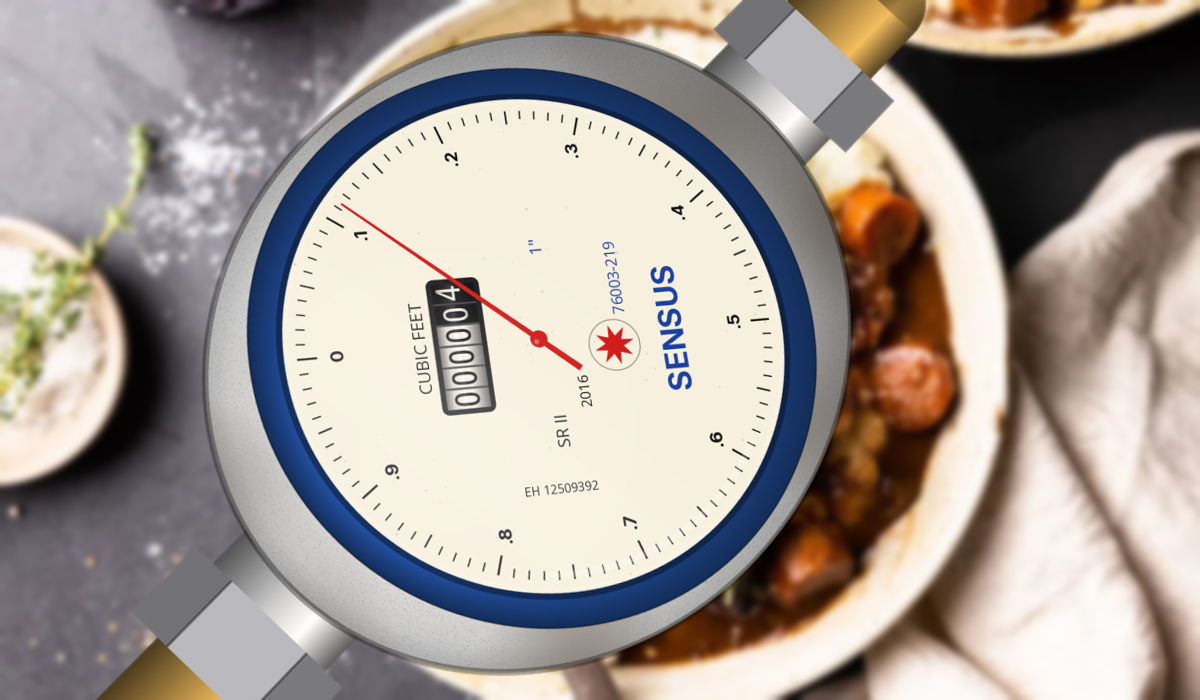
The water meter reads ft³ 4.11
